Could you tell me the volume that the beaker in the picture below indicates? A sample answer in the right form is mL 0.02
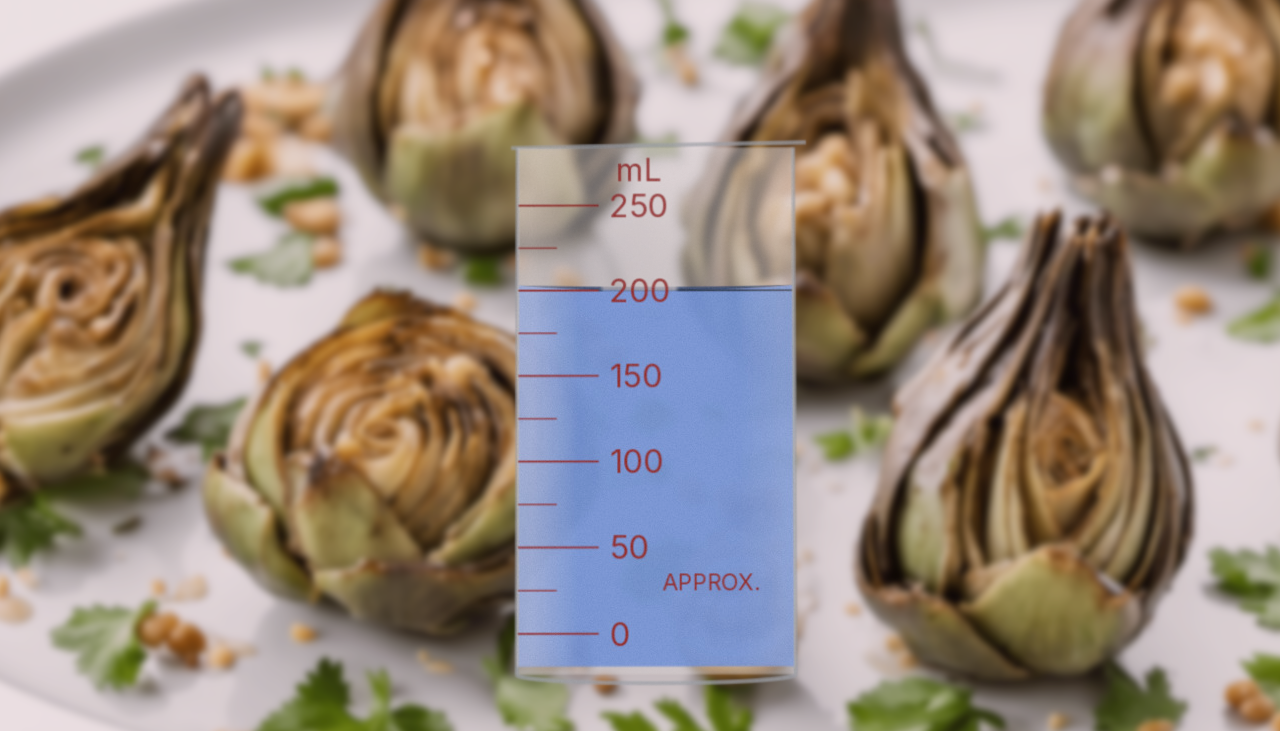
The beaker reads mL 200
